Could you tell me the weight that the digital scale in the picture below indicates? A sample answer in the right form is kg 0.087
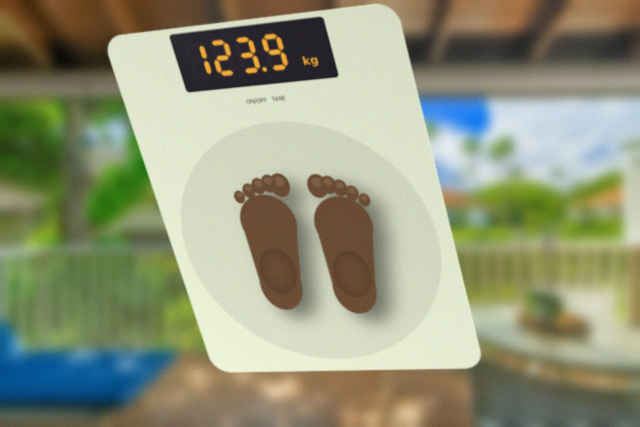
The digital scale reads kg 123.9
